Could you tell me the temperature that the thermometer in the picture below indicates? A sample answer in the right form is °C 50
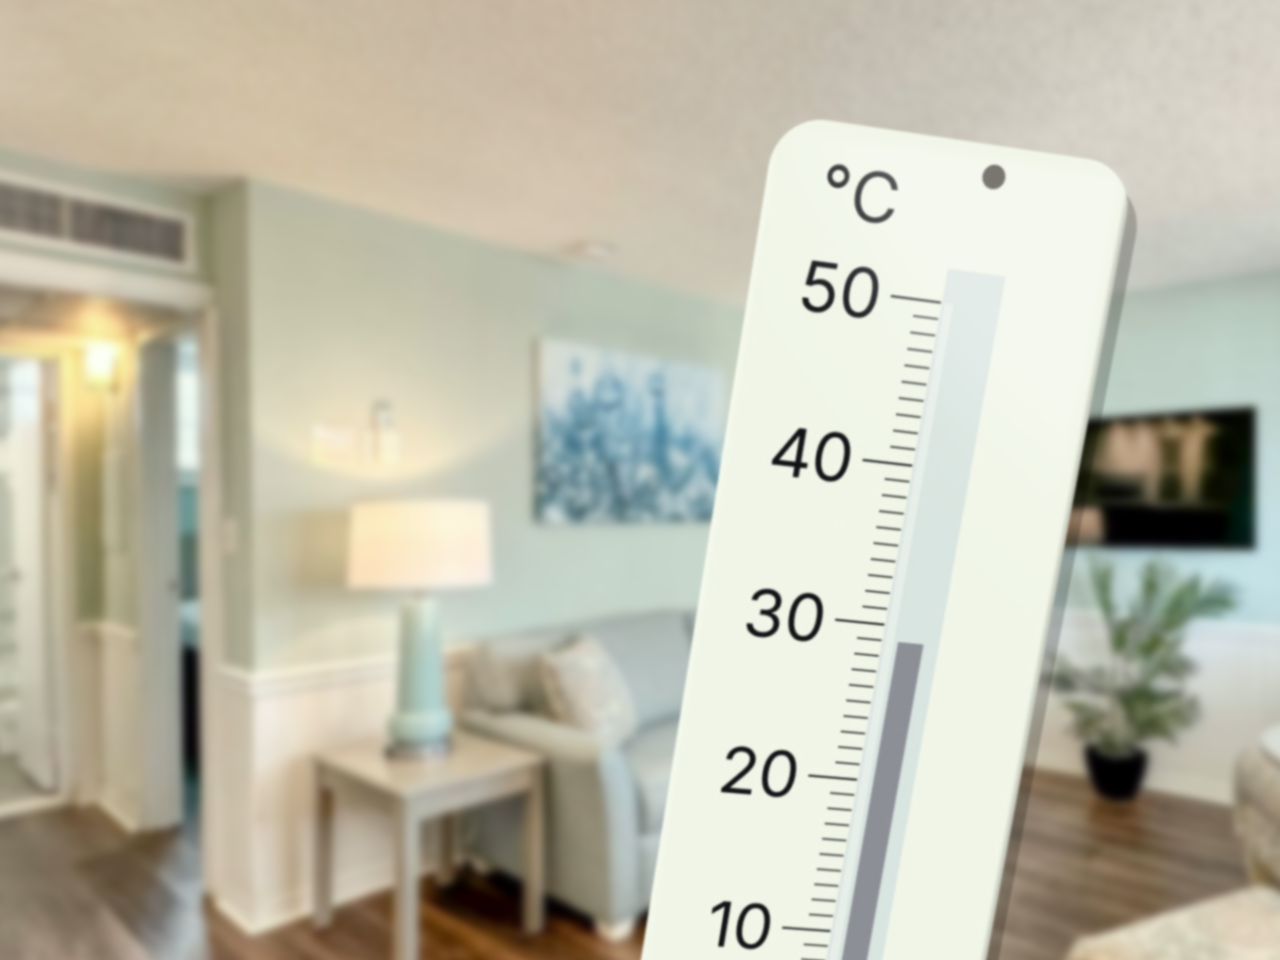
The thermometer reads °C 29
